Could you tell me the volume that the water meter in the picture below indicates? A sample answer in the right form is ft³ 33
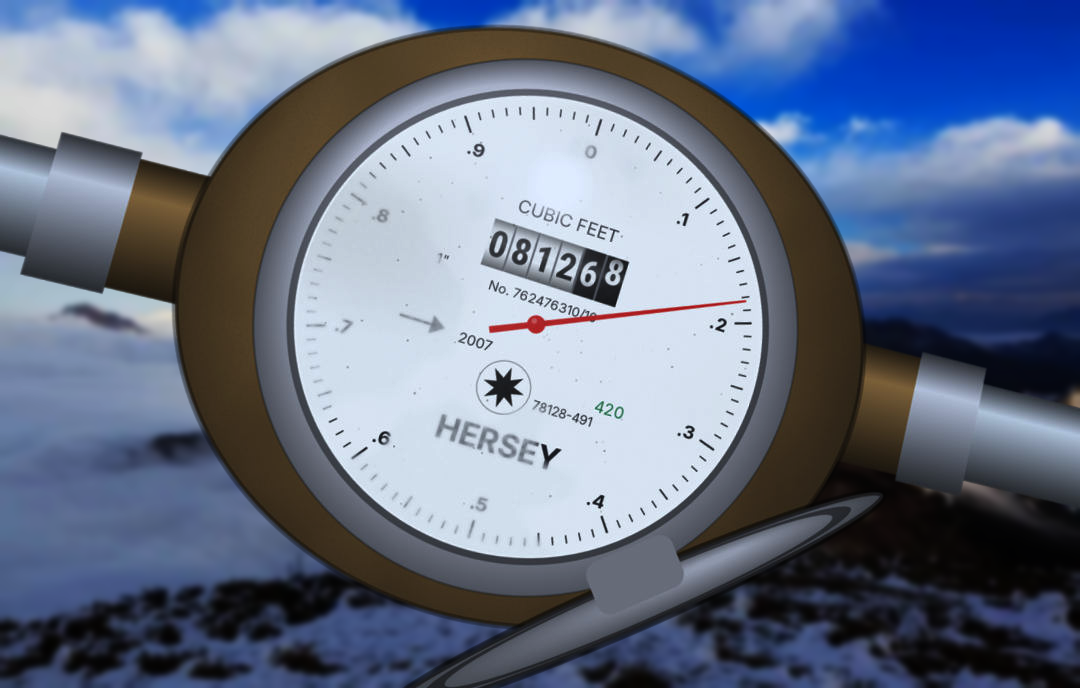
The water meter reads ft³ 81268.18
